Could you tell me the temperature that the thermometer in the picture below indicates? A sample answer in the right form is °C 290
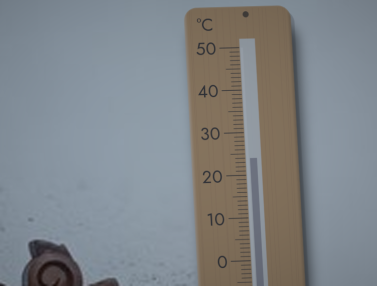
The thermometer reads °C 24
